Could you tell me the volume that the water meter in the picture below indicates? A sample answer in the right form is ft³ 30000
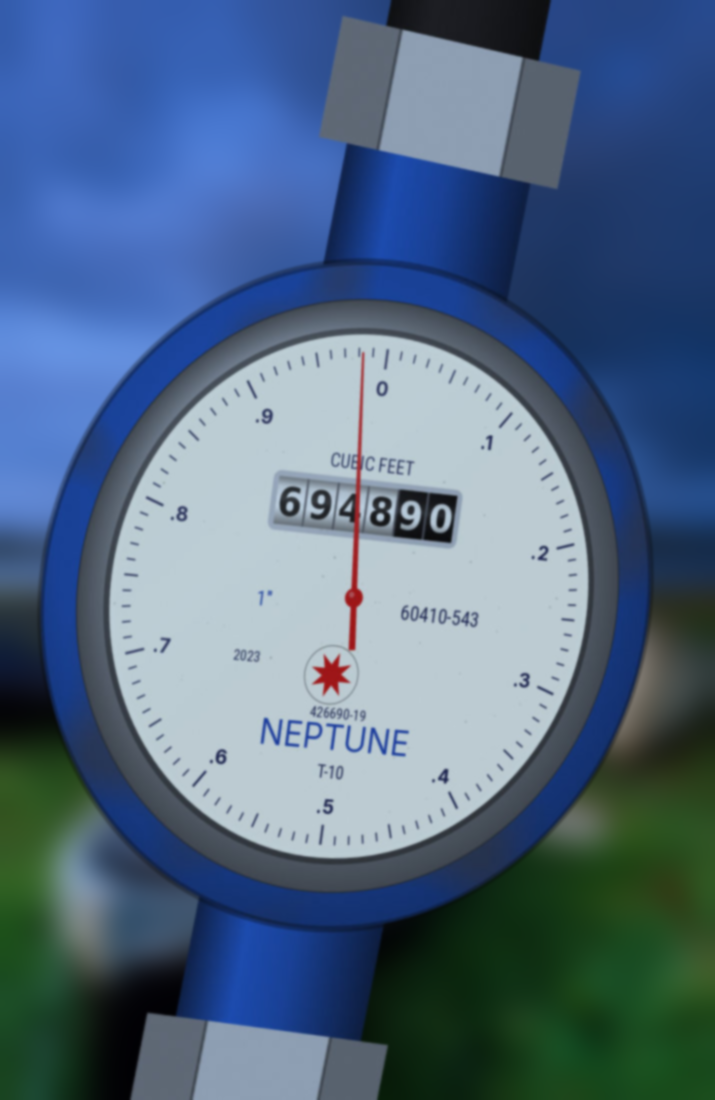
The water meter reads ft³ 694889.98
